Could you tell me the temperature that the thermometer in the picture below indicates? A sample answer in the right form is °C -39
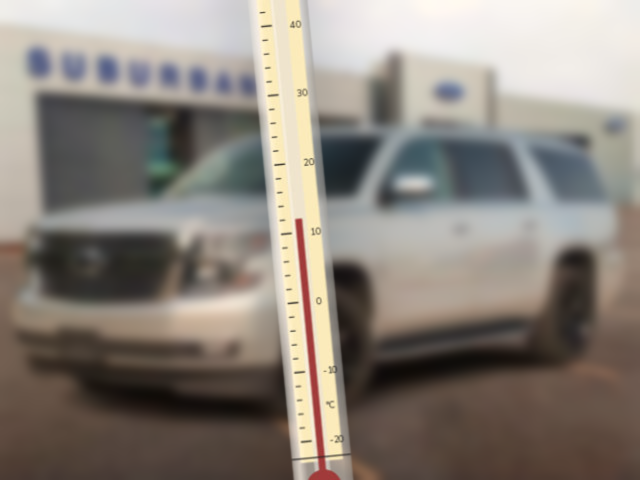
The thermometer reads °C 12
